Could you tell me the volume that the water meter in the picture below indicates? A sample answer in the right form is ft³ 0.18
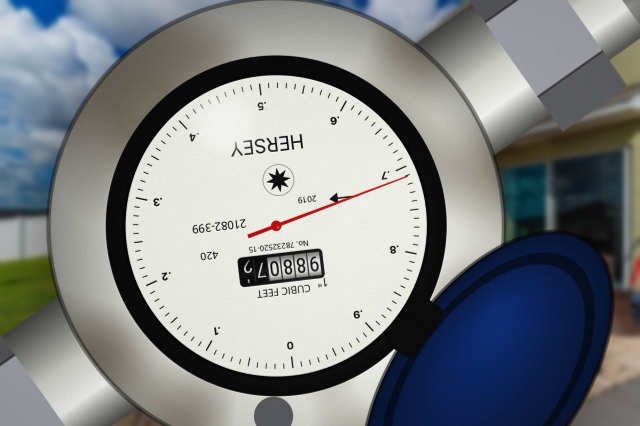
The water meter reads ft³ 988071.71
